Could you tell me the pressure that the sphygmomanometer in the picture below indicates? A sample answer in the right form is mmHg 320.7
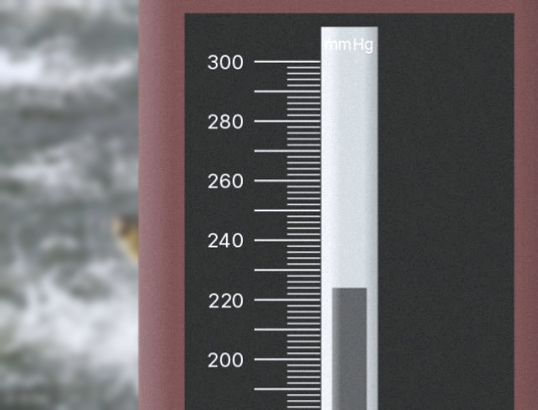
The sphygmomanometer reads mmHg 224
